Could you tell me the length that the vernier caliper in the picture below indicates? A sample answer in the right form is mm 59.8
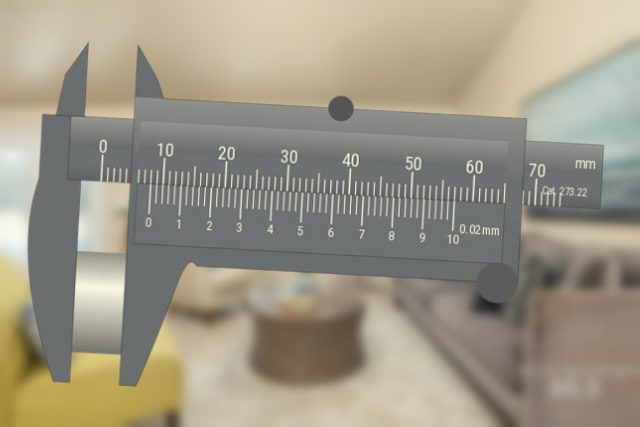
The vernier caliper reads mm 8.0
